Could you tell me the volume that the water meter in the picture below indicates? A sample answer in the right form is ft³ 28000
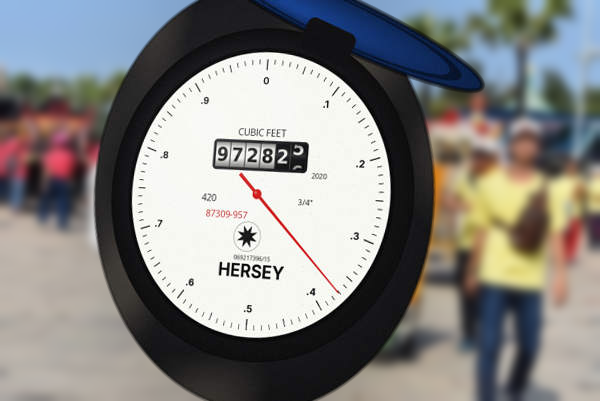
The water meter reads ft³ 972825.37
